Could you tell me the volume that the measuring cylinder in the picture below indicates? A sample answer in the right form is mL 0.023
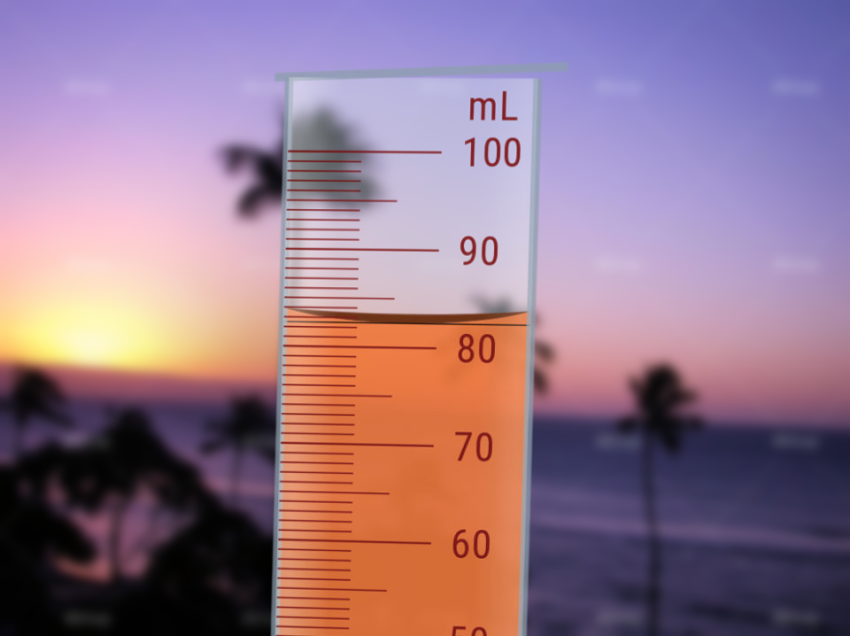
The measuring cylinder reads mL 82.5
